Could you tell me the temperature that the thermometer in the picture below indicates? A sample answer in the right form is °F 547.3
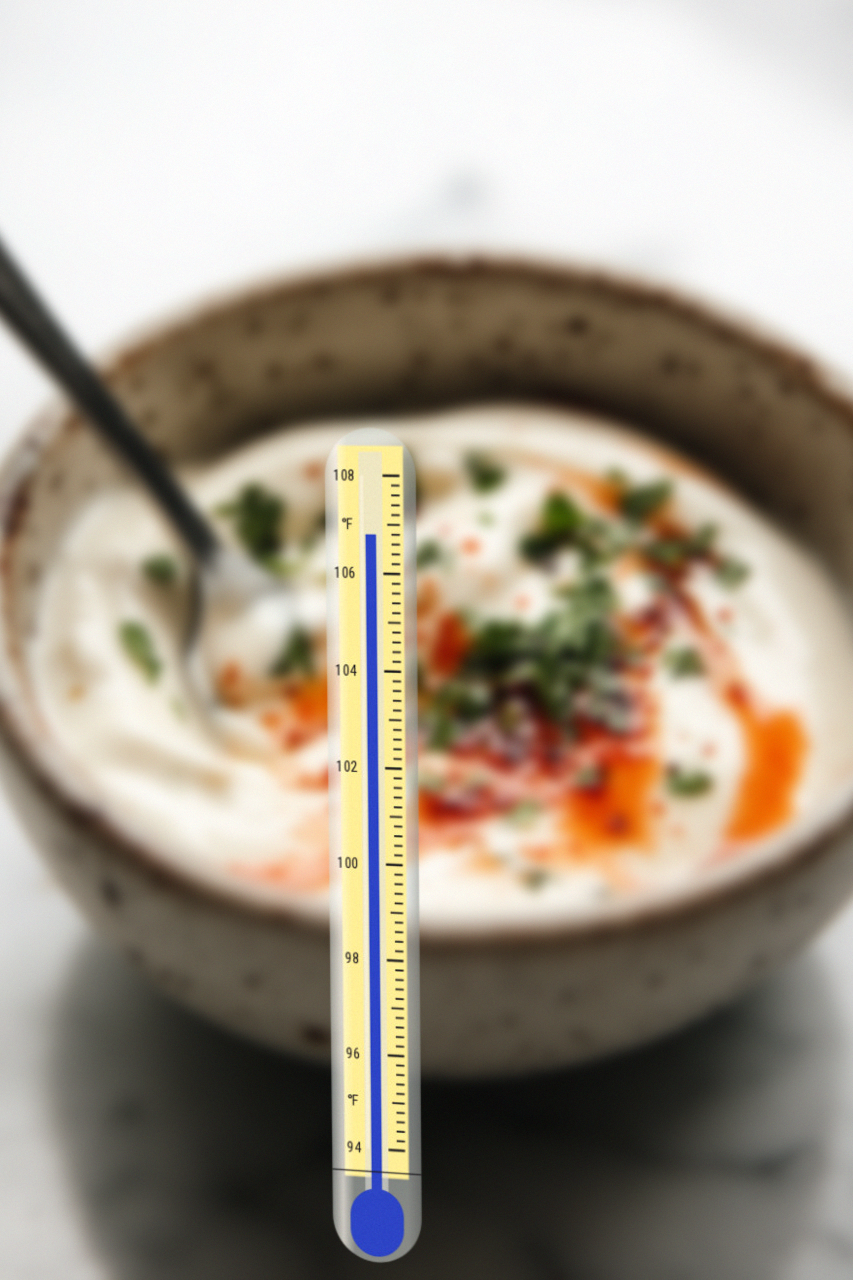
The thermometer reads °F 106.8
